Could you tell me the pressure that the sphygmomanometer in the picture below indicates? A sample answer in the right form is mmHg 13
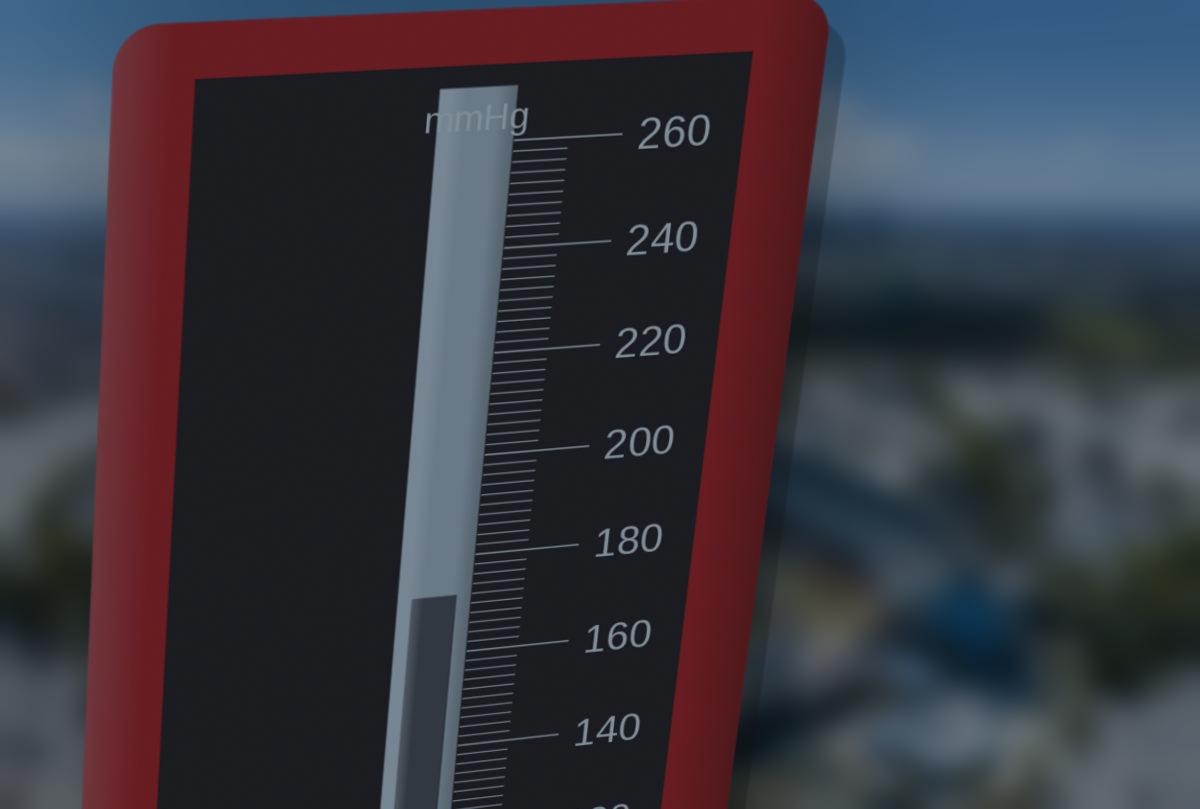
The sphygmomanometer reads mmHg 172
